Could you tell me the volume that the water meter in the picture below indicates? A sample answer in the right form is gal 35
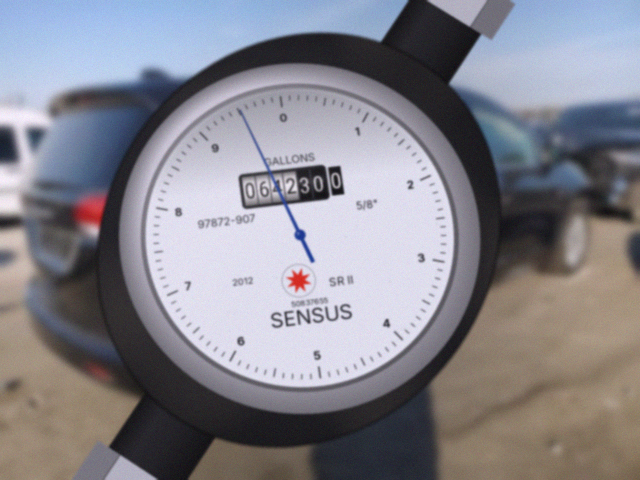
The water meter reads gal 642299.5
